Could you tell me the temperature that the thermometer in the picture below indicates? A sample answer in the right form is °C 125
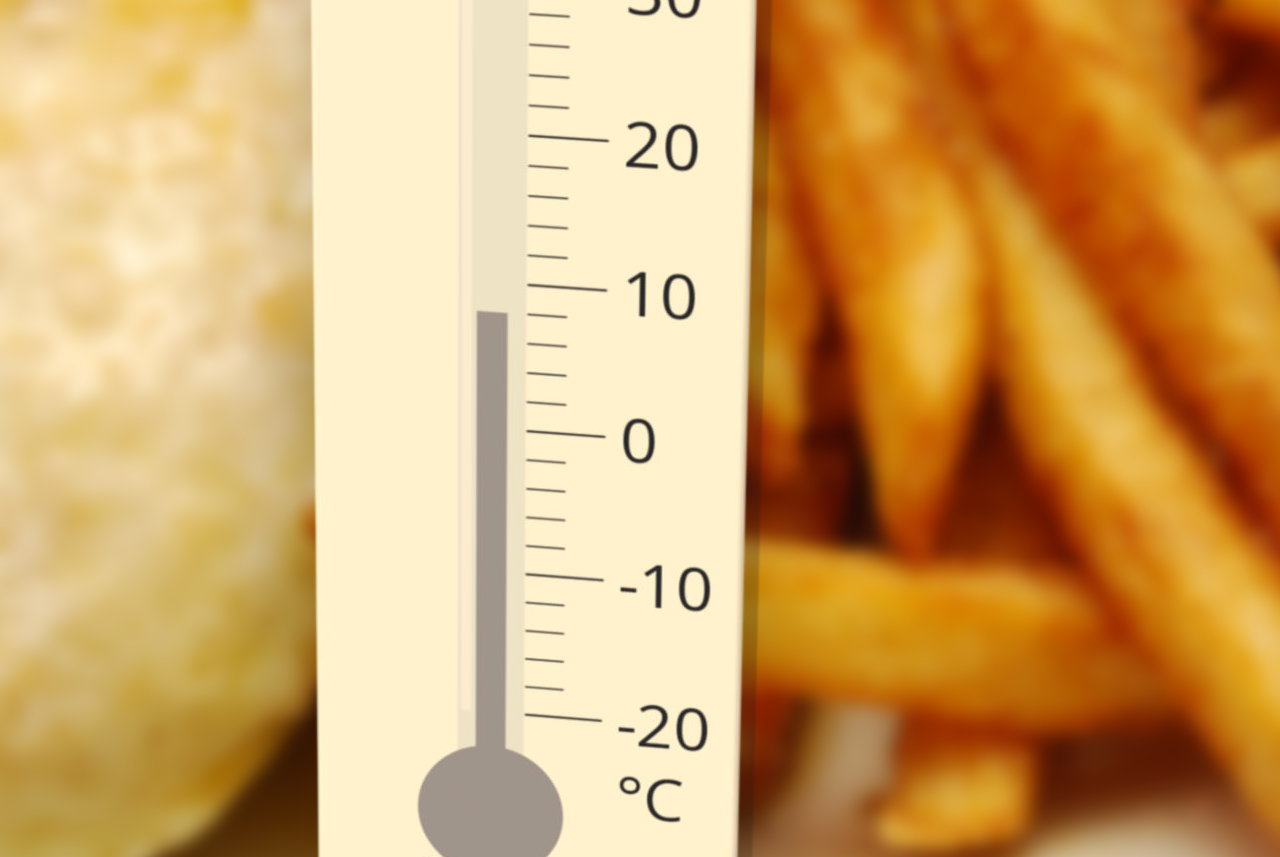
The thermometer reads °C 8
